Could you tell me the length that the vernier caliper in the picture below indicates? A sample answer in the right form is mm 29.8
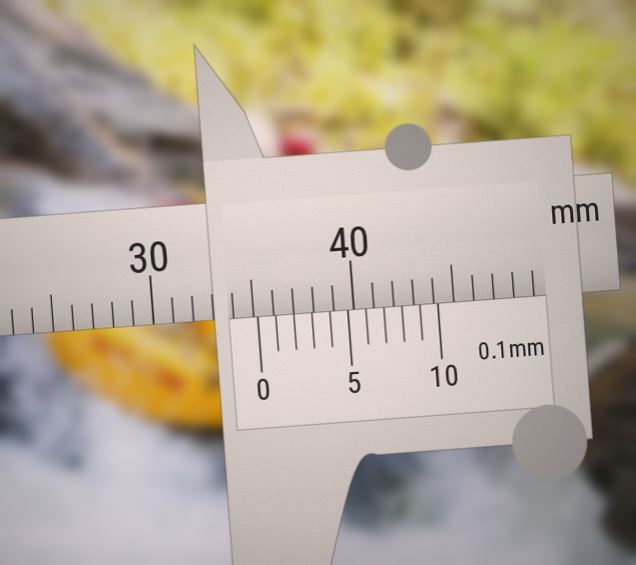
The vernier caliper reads mm 35.2
